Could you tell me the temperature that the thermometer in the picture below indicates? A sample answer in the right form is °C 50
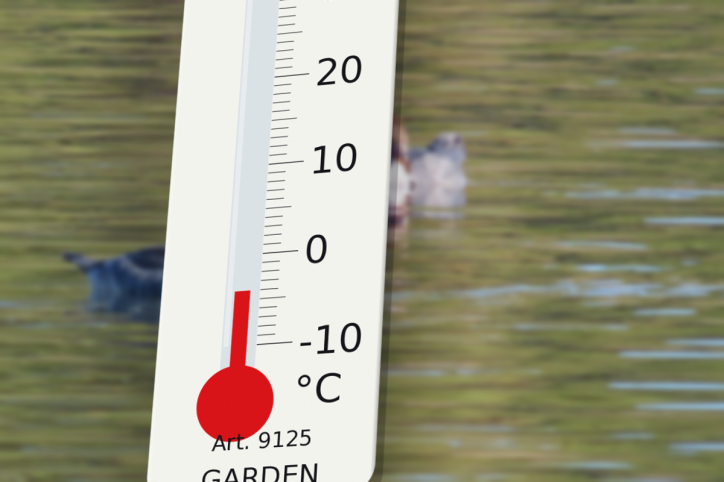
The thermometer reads °C -4
